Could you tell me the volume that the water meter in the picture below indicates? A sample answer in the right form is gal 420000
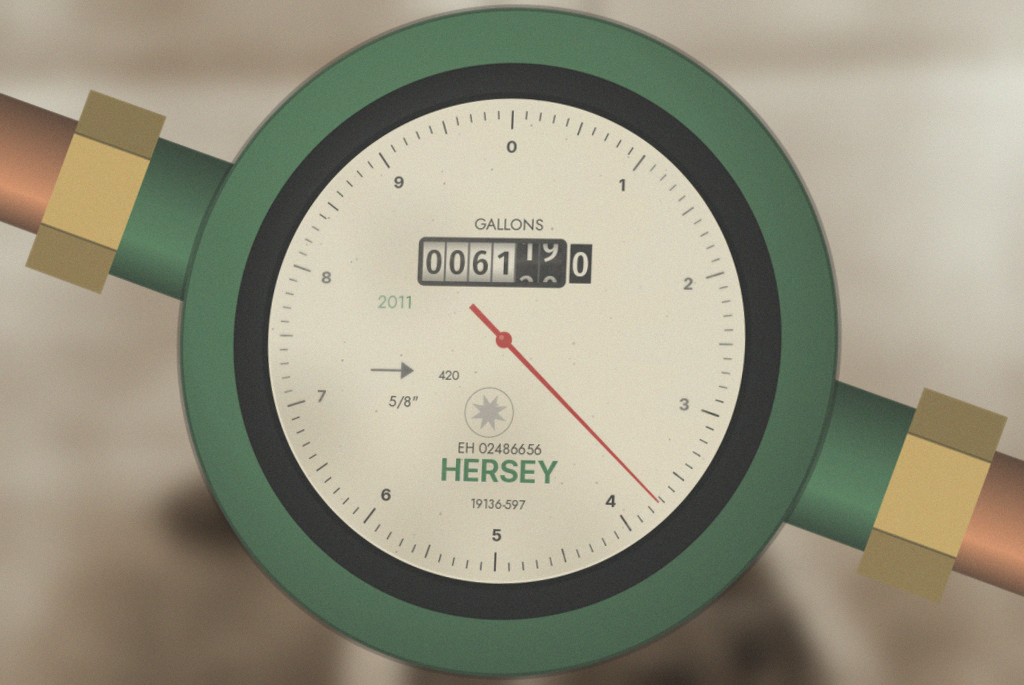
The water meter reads gal 61193.7
